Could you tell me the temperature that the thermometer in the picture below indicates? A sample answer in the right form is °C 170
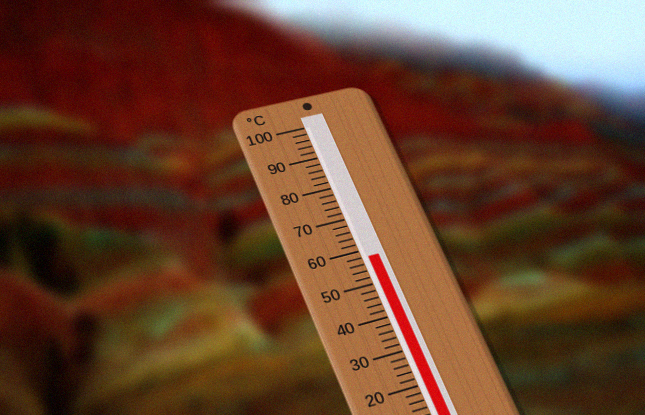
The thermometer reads °C 58
